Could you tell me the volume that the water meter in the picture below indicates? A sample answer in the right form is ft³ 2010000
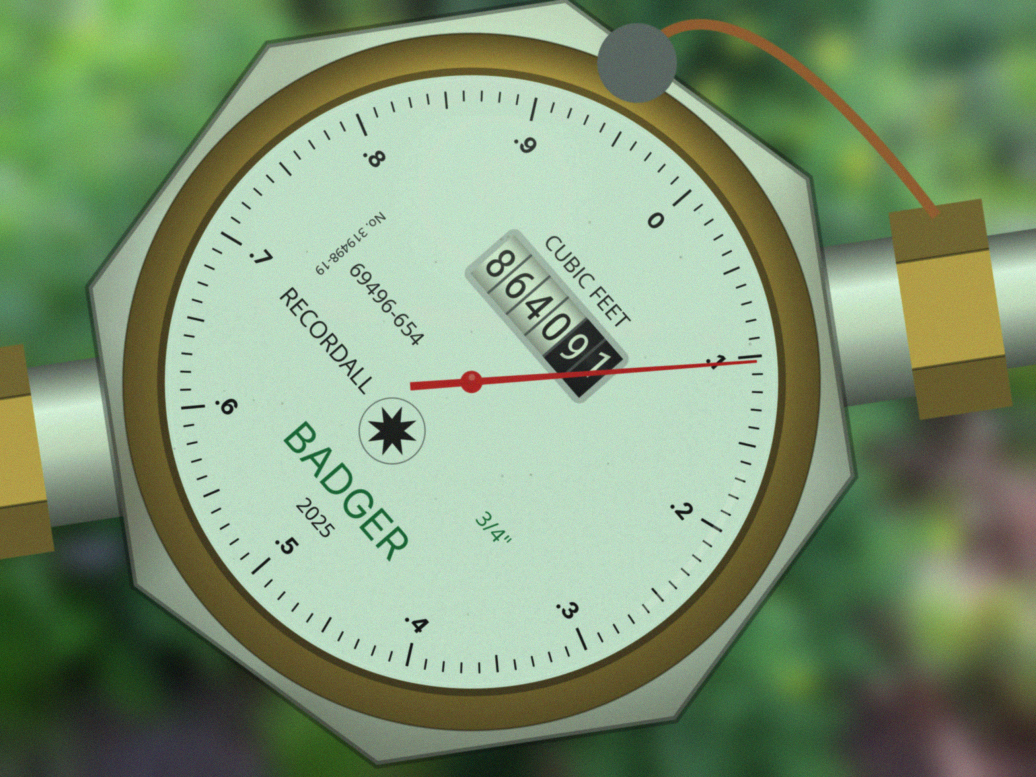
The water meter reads ft³ 864091.10
